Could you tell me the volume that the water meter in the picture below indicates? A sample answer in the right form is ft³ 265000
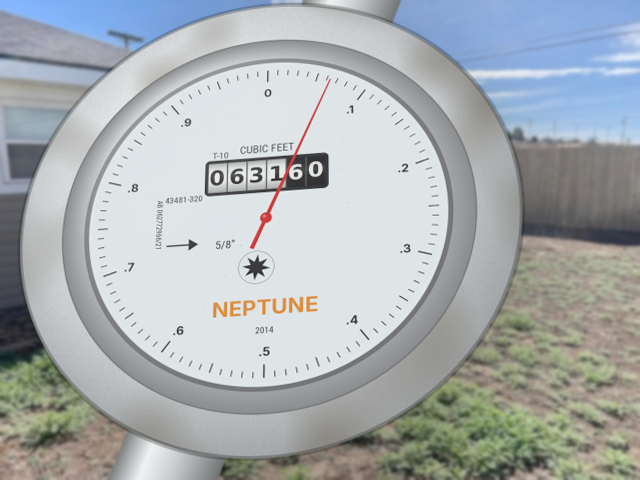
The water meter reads ft³ 63160.06
